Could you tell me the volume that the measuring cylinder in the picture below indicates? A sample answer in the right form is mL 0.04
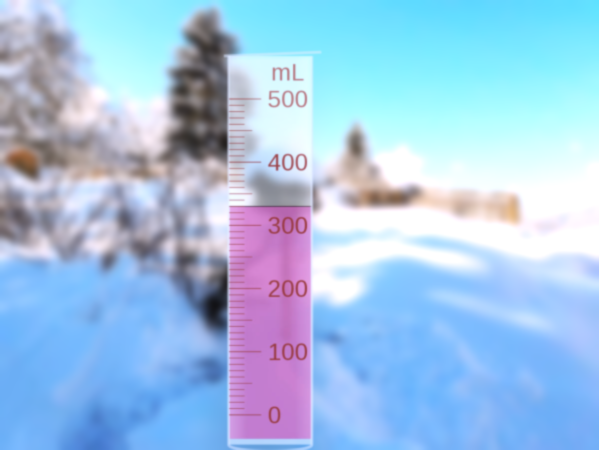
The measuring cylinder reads mL 330
